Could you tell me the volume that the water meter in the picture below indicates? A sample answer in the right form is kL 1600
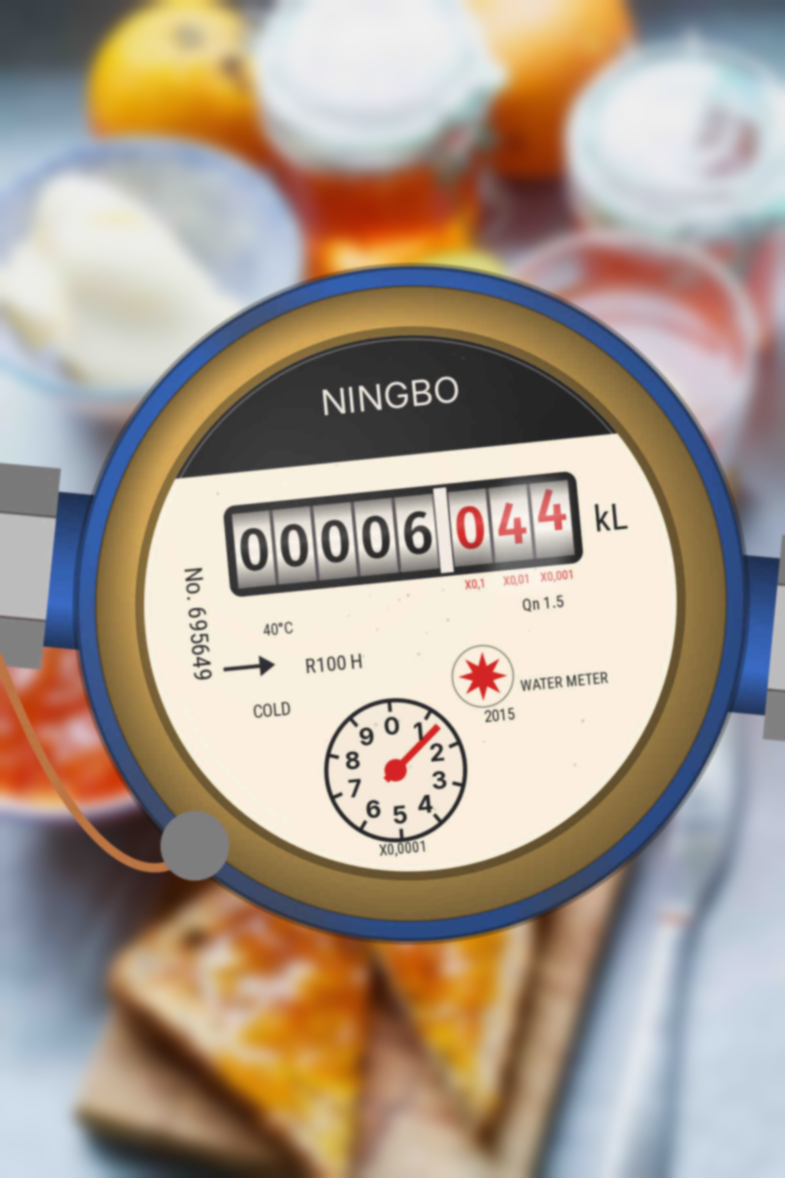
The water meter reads kL 6.0441
